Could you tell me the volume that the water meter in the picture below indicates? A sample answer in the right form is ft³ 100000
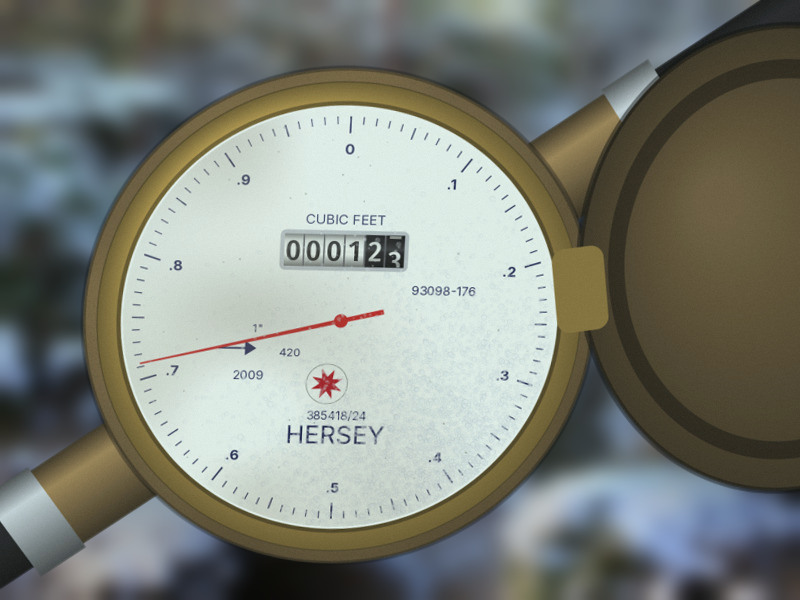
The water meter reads ft³ 122.71
